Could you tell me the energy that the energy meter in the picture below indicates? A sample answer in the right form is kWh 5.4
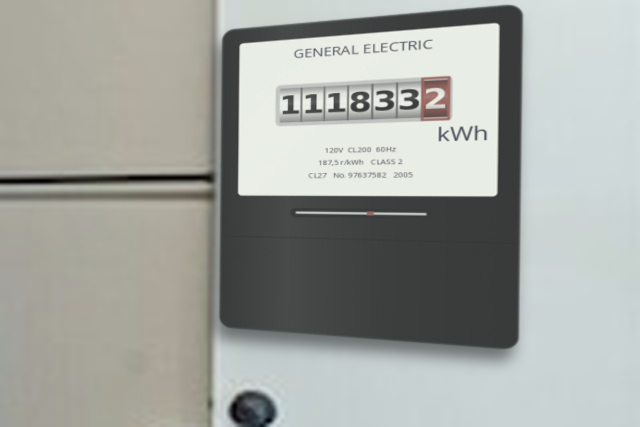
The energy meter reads kWh 111833.2
